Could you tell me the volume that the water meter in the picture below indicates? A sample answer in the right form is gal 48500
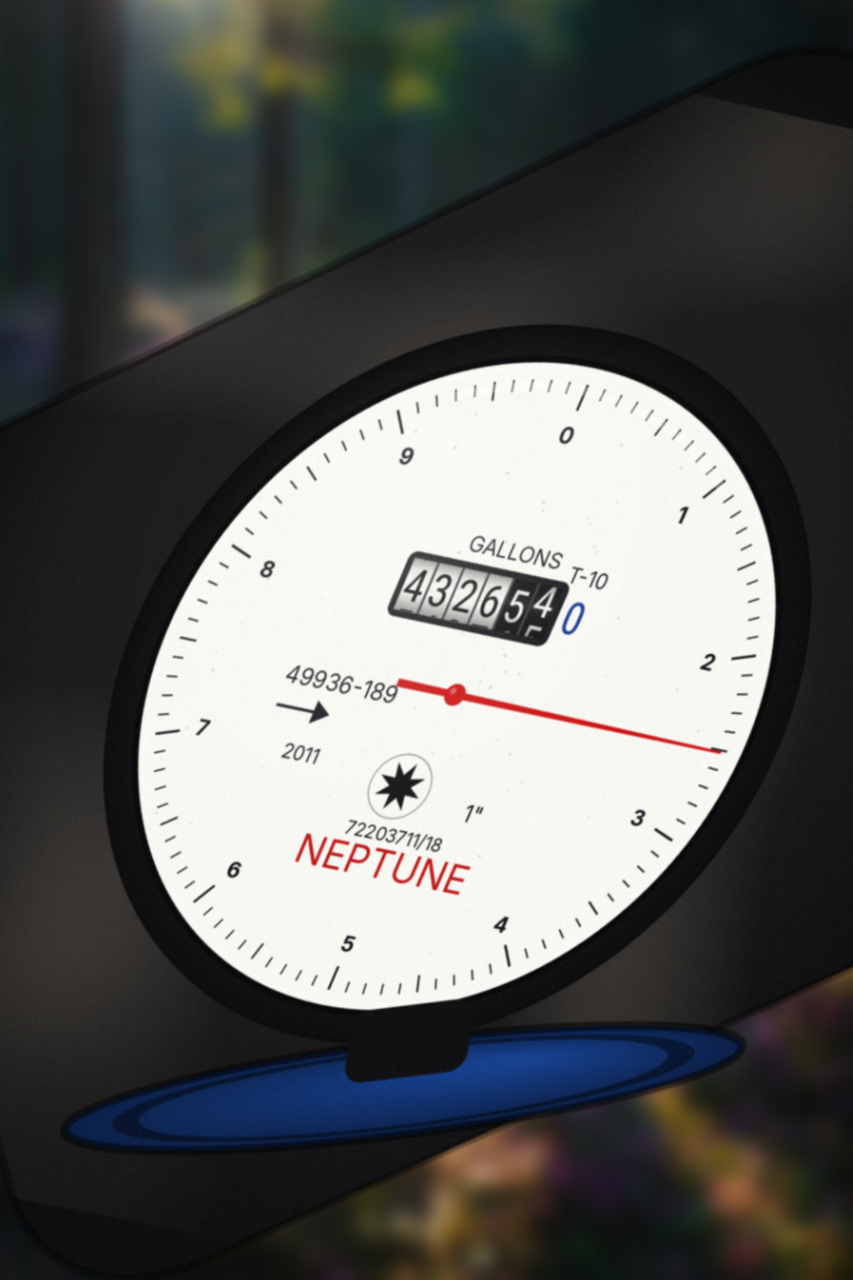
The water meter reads gal 4326542.5
